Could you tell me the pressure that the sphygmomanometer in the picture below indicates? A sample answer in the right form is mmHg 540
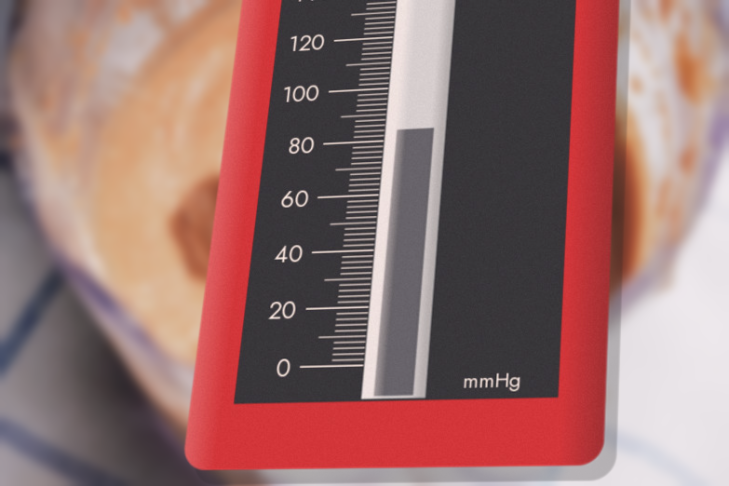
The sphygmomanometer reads mmHg 84
